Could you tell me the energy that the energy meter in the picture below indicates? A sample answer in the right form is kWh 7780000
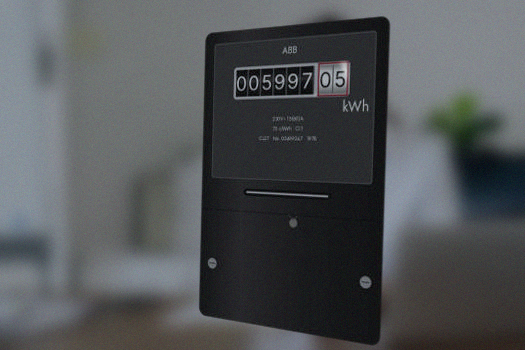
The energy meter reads kWh 5997.05
